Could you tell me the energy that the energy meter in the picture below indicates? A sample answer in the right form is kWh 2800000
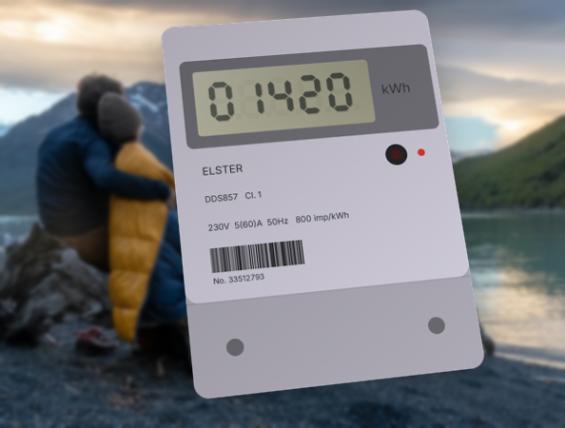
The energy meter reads kWh 1420
